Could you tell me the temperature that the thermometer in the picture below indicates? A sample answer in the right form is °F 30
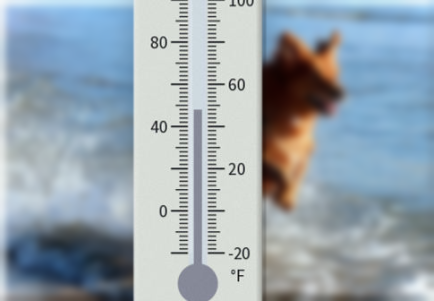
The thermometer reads °F 48
